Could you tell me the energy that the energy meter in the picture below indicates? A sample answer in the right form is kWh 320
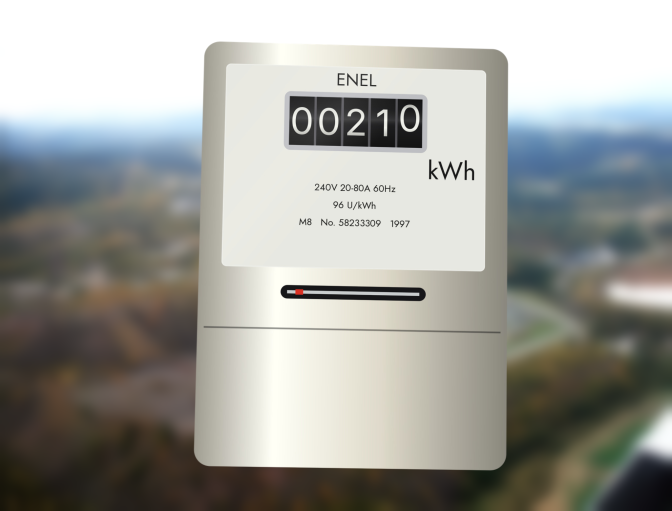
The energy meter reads kWh 210
